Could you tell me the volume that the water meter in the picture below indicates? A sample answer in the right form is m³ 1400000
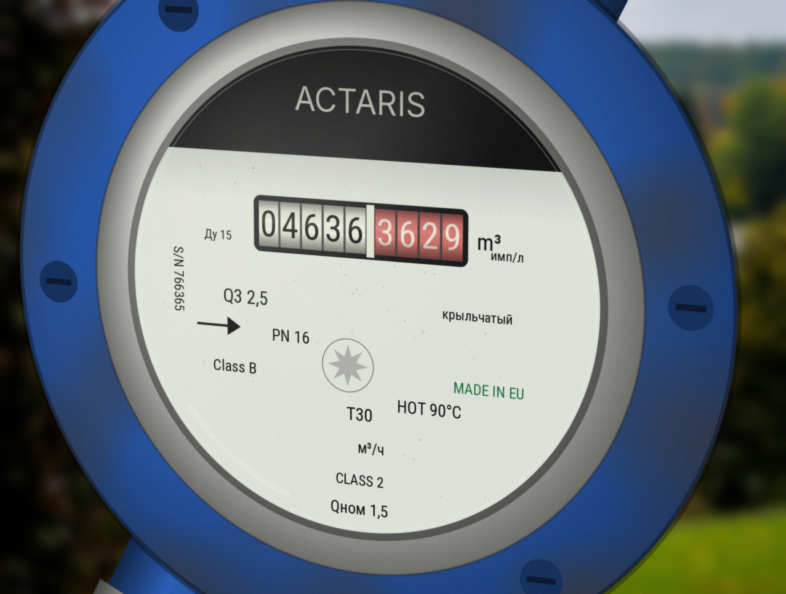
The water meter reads m³ 4636.3629
